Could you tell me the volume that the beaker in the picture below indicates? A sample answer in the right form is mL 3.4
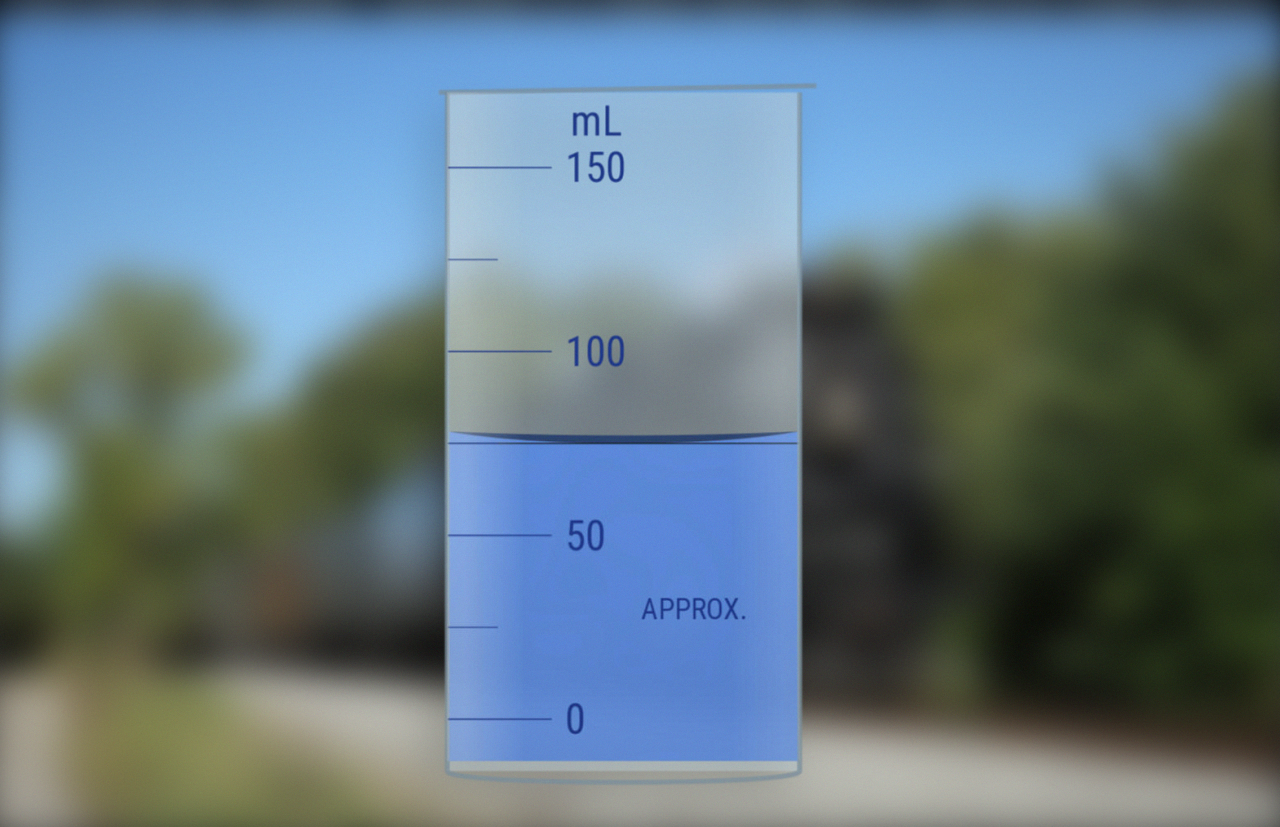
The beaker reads mL 75
